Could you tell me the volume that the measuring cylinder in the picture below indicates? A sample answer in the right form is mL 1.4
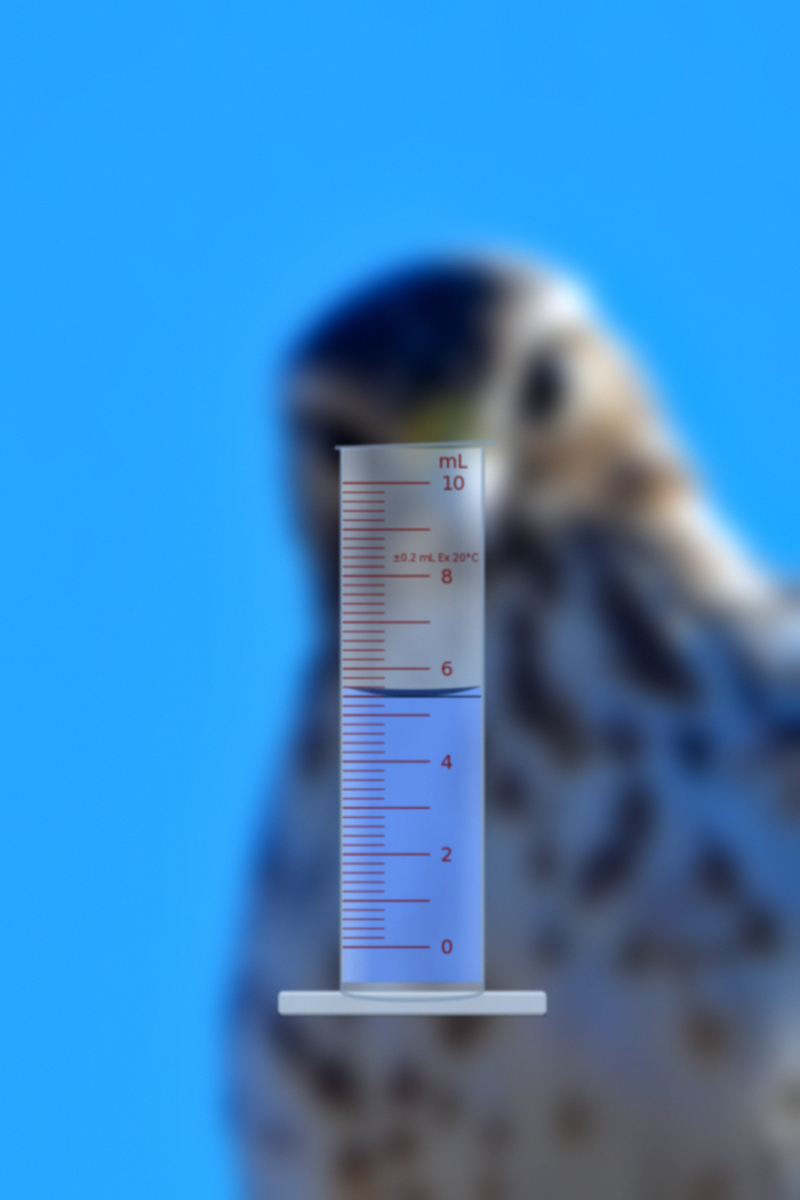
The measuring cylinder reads mL 5.4
